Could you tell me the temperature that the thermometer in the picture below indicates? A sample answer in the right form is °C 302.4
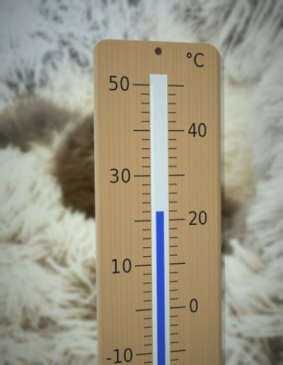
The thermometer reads °C 22
